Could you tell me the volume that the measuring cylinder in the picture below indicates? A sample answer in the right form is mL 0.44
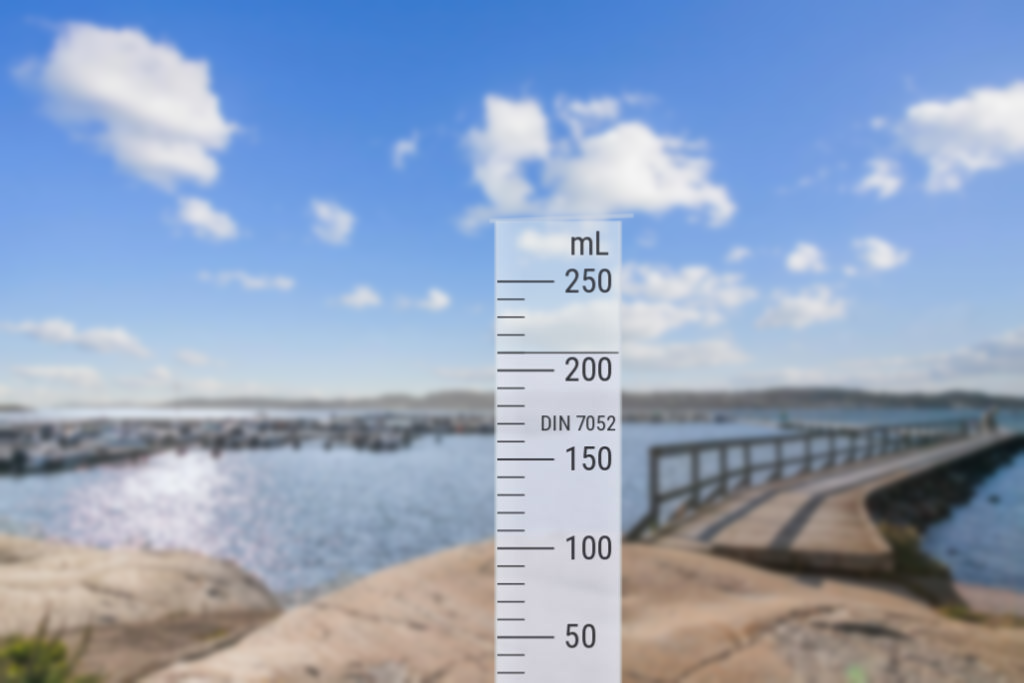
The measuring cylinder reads mL 210
